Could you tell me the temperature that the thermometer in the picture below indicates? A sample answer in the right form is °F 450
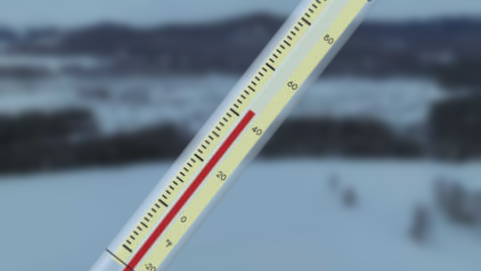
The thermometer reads °F 44
